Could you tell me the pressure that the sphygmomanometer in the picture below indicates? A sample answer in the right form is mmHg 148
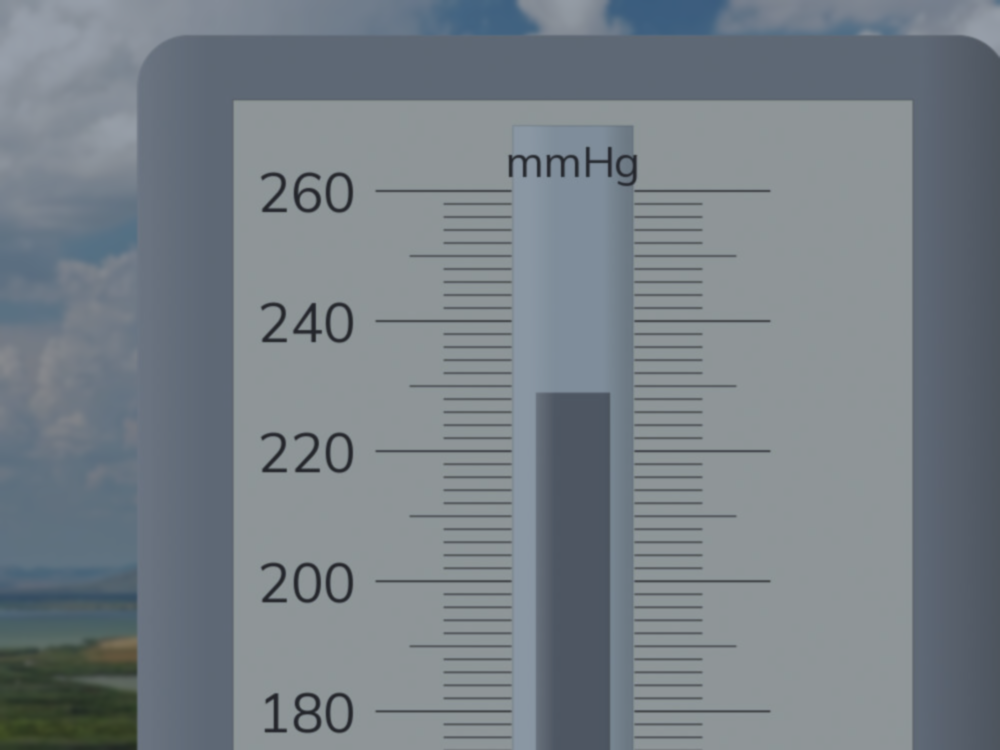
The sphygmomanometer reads mmHg 229
